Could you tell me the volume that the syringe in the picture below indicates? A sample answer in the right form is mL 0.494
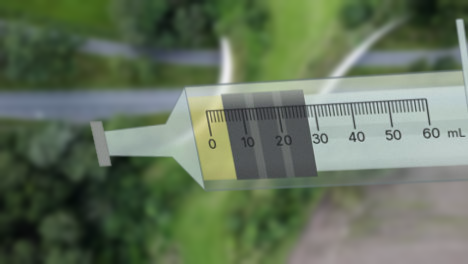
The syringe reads mL 5
